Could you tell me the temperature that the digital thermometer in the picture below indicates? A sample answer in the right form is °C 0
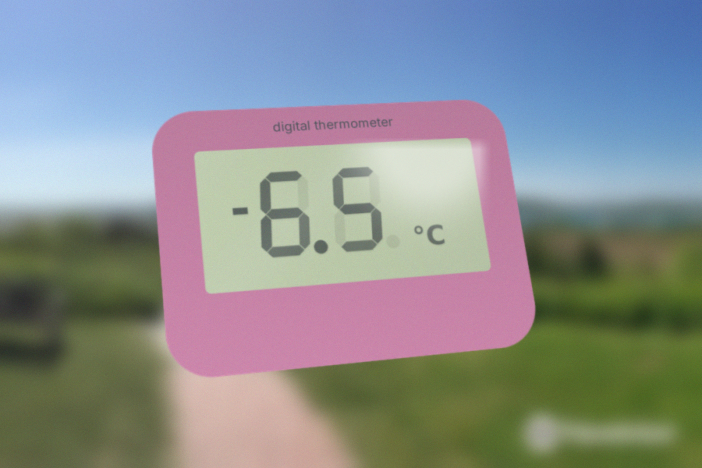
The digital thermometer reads °C -6.5
